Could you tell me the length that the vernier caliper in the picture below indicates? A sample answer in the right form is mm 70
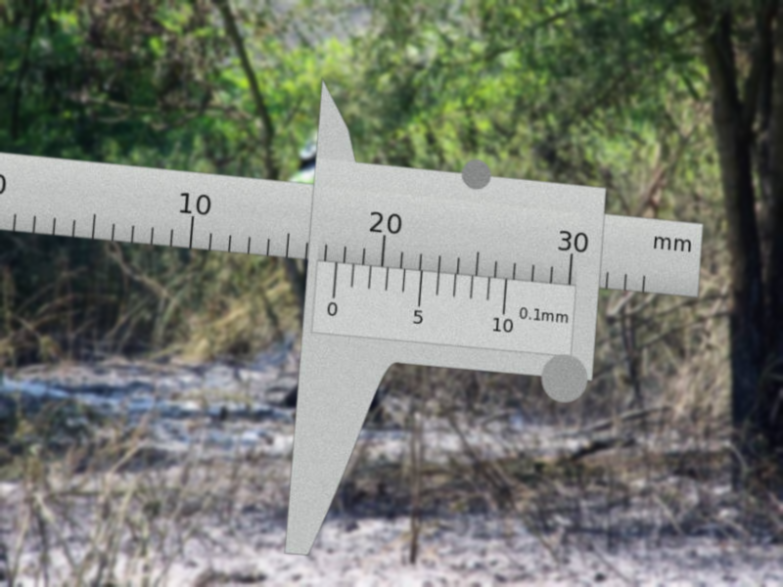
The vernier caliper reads mm 17.6
